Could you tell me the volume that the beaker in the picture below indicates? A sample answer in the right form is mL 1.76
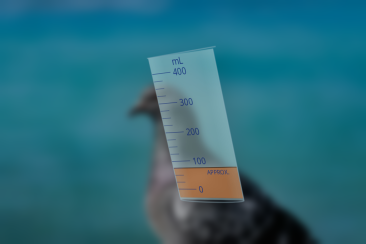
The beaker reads mL 75
